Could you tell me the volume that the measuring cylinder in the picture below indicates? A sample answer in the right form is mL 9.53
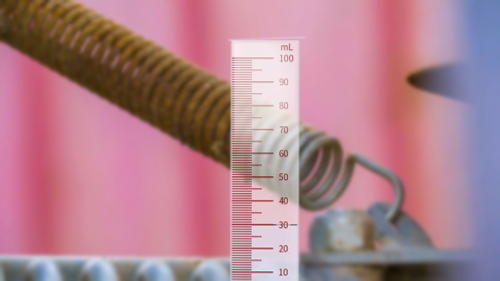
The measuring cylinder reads mL 30
